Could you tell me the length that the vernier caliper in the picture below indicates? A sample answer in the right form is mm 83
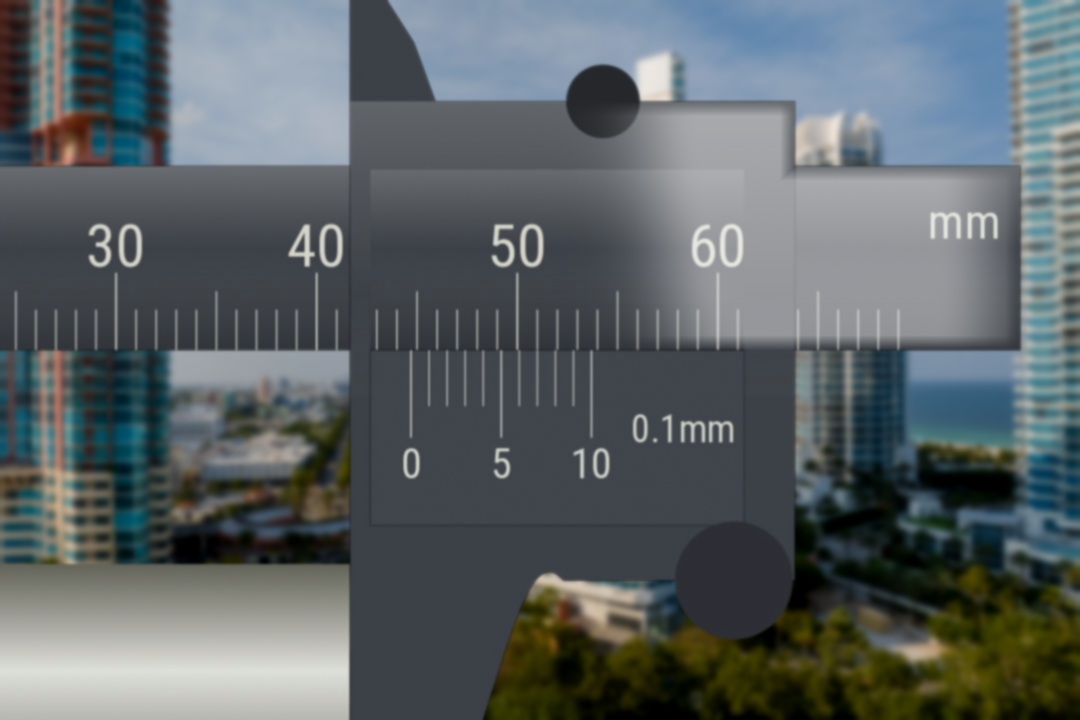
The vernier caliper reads mm 44.7
